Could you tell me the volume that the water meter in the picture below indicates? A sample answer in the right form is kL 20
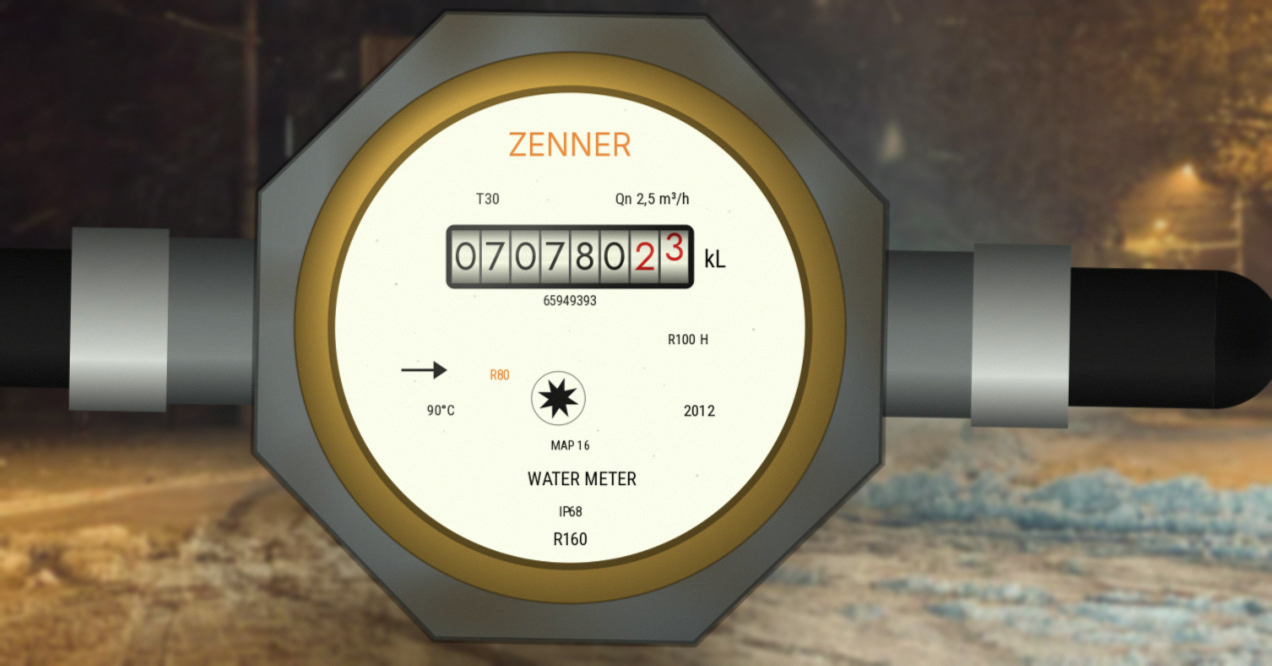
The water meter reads kL 70780.23
